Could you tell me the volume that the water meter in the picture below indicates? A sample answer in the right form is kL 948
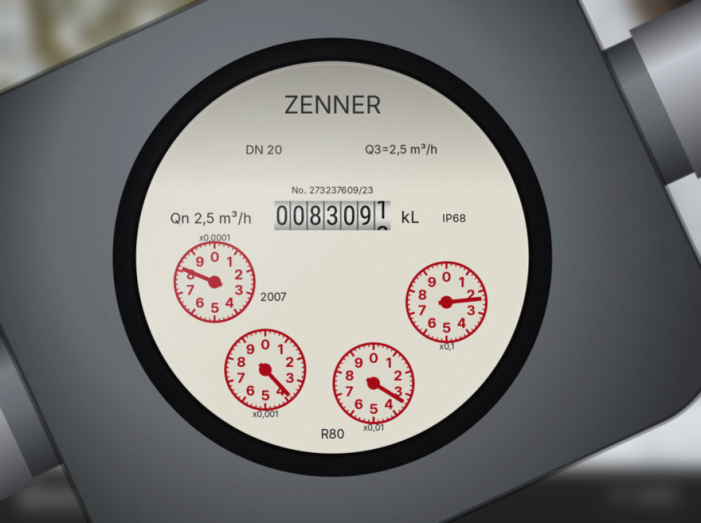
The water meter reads kL 83091.2338
